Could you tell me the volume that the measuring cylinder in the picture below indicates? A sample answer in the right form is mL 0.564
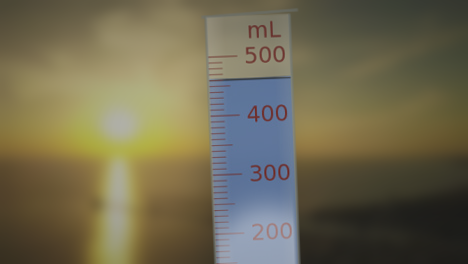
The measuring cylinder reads mL 460
